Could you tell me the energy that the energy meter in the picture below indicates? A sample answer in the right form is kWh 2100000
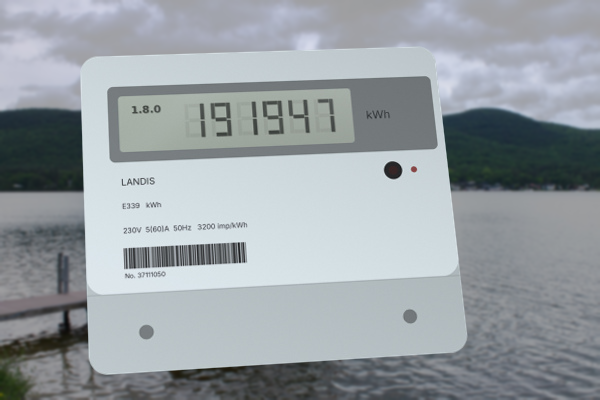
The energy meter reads kWh 191947
